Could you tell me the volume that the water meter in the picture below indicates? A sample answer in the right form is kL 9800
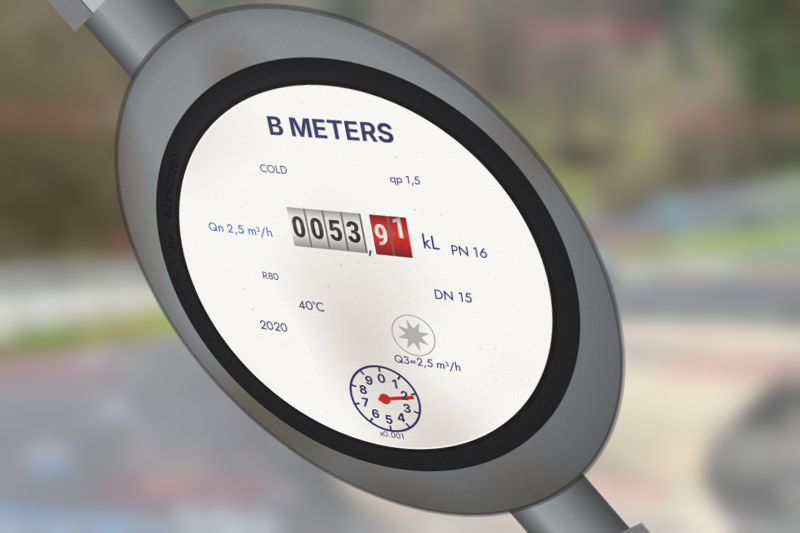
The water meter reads kL 53.912
